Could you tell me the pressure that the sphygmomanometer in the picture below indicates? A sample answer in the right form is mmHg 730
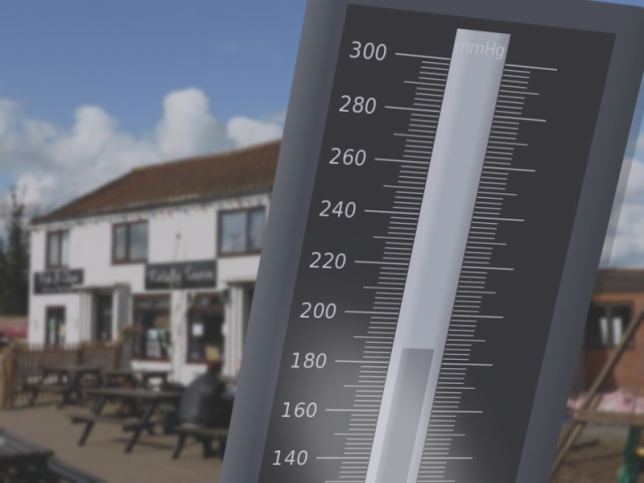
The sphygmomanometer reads mmHg 186
